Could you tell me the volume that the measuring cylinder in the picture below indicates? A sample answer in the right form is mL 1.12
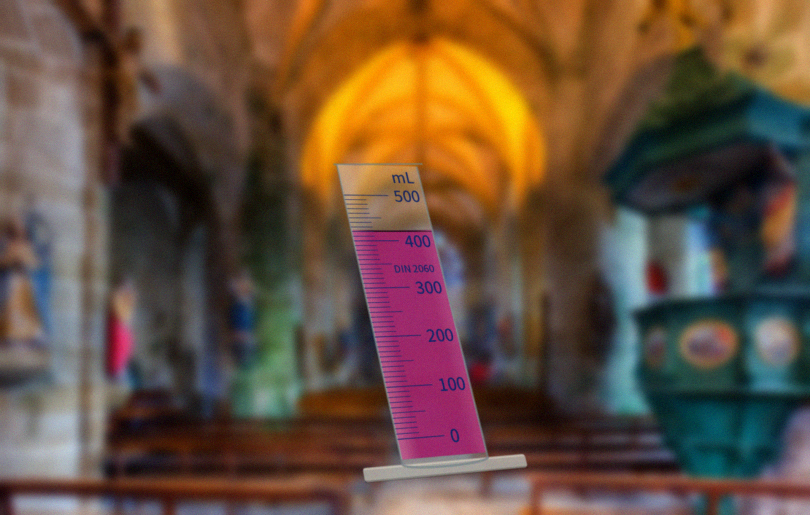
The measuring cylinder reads mL 420
